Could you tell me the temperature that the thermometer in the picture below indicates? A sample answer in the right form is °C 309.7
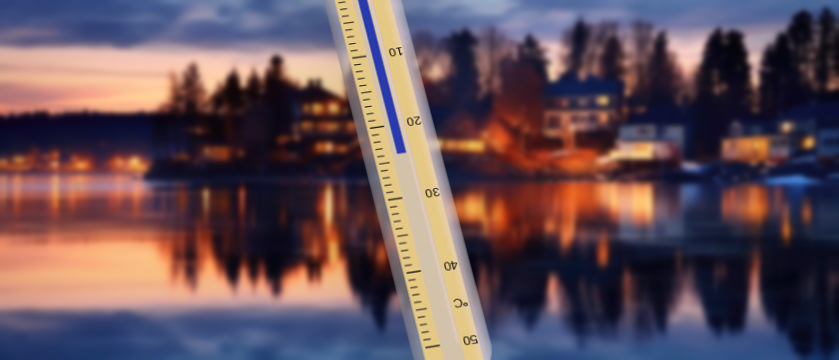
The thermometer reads °C 24
